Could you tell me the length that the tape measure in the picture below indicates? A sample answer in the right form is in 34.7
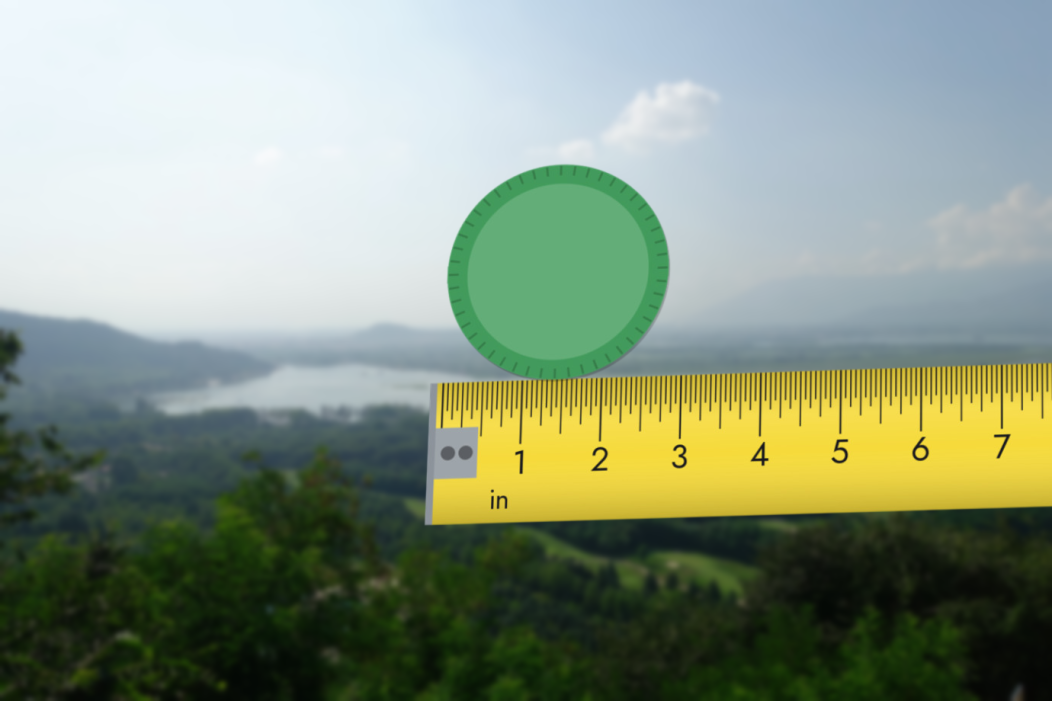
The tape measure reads in 2.8125
